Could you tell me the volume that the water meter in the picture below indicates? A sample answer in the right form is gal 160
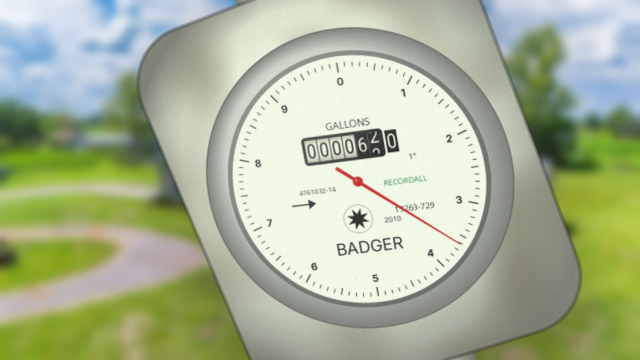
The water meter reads gal 623.6
